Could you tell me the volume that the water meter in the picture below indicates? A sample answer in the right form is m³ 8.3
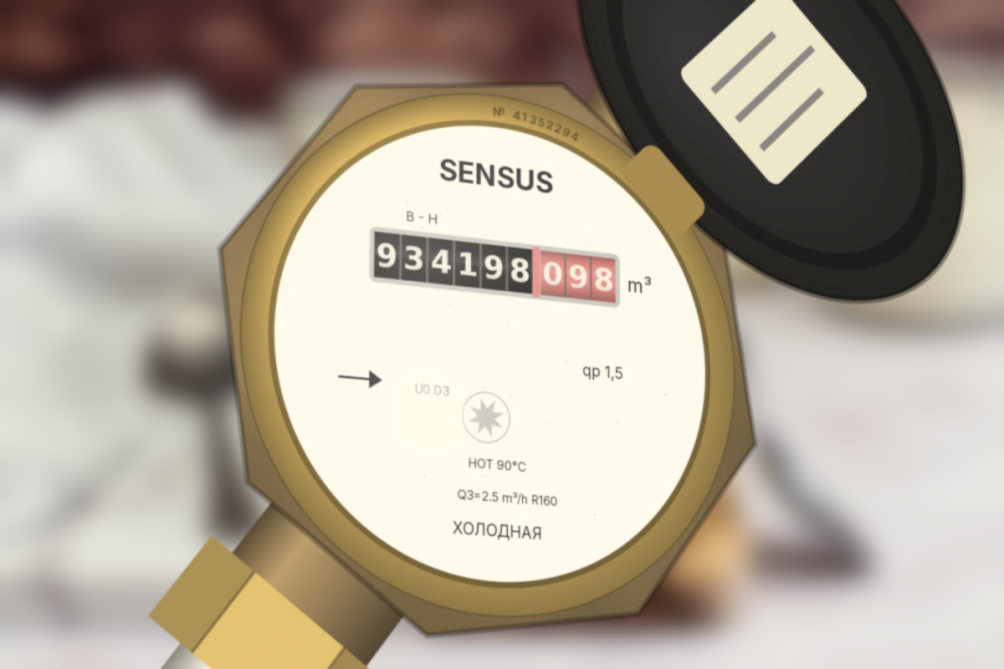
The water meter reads m³ 934198.098
